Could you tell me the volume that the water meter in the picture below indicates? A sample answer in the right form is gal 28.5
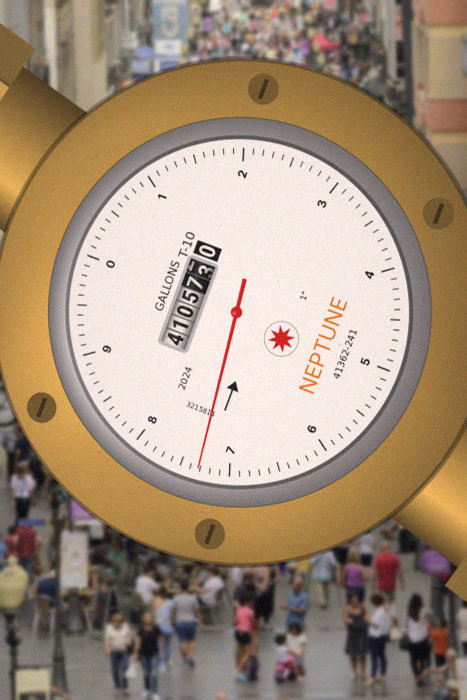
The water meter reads gal 4105727.3
